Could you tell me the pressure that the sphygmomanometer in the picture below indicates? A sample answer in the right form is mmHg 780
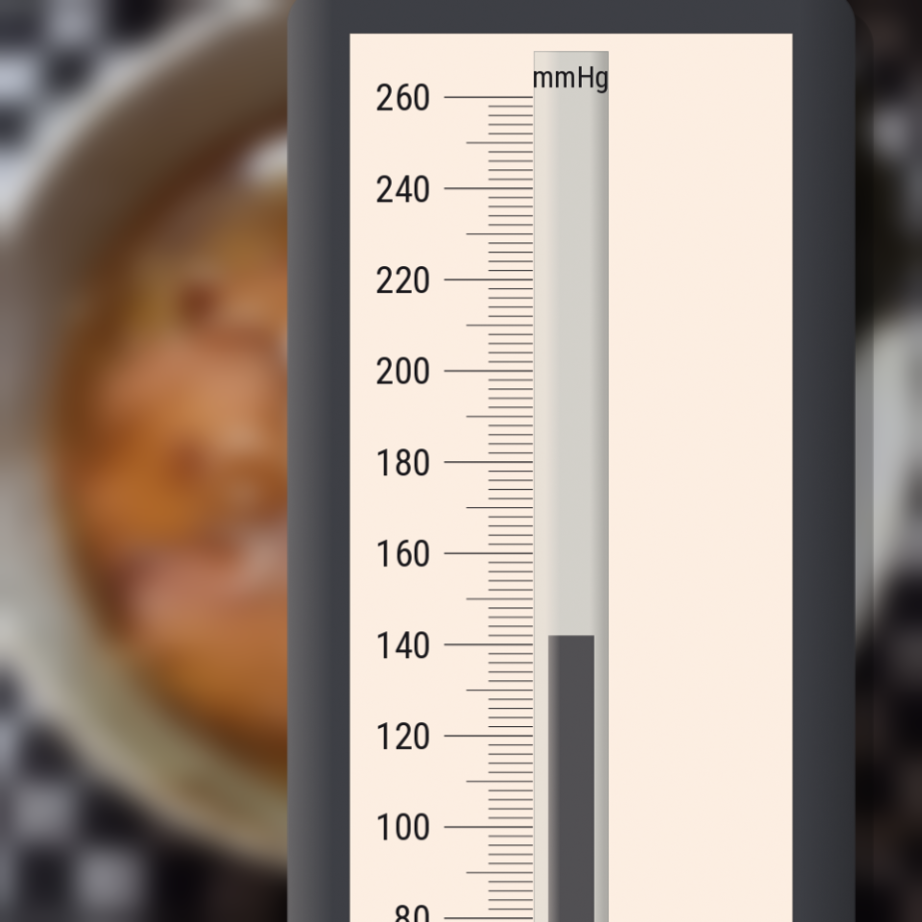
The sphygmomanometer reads mmHg 142
